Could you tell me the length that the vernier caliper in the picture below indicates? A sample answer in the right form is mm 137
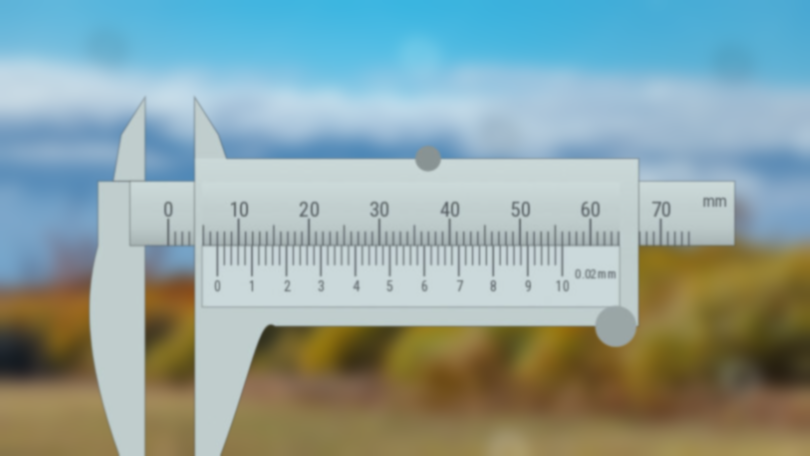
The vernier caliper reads mm 7.0
